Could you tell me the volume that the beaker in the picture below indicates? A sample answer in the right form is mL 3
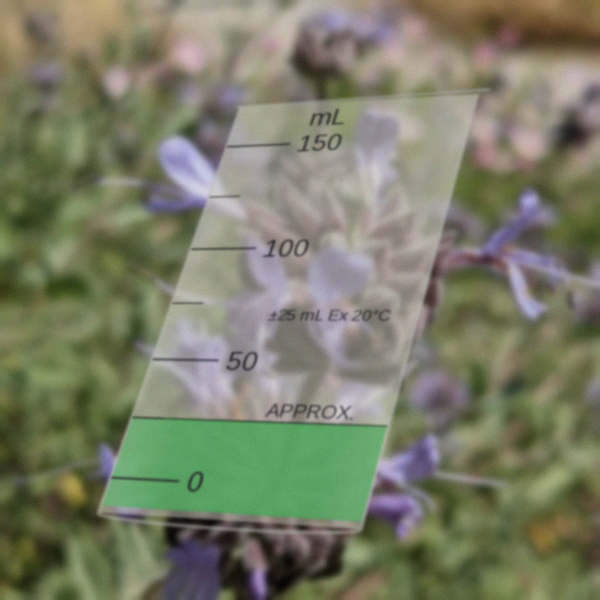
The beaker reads mL 25
